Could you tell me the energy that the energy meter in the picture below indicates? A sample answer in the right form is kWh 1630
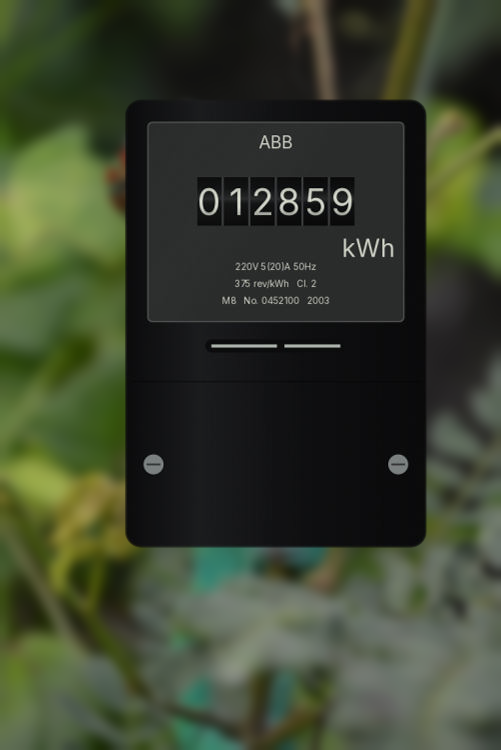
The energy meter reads kWh 12859
